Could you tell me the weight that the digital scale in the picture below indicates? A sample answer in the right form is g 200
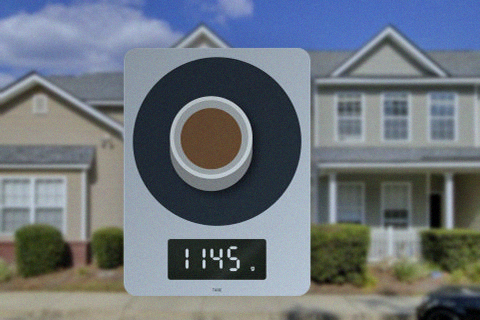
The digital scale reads g 1145
